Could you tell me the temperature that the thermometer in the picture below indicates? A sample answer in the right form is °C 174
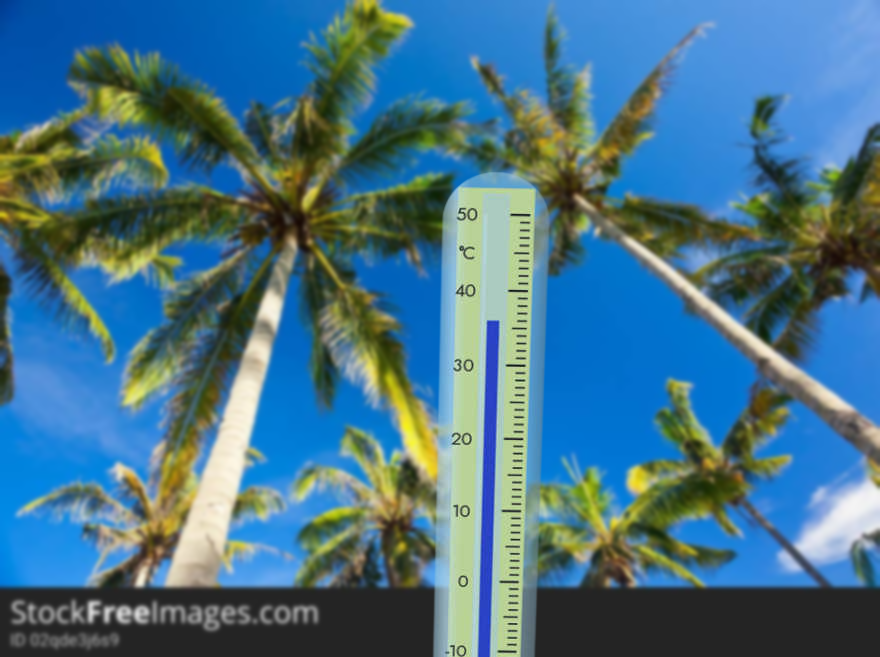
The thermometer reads °C 36
